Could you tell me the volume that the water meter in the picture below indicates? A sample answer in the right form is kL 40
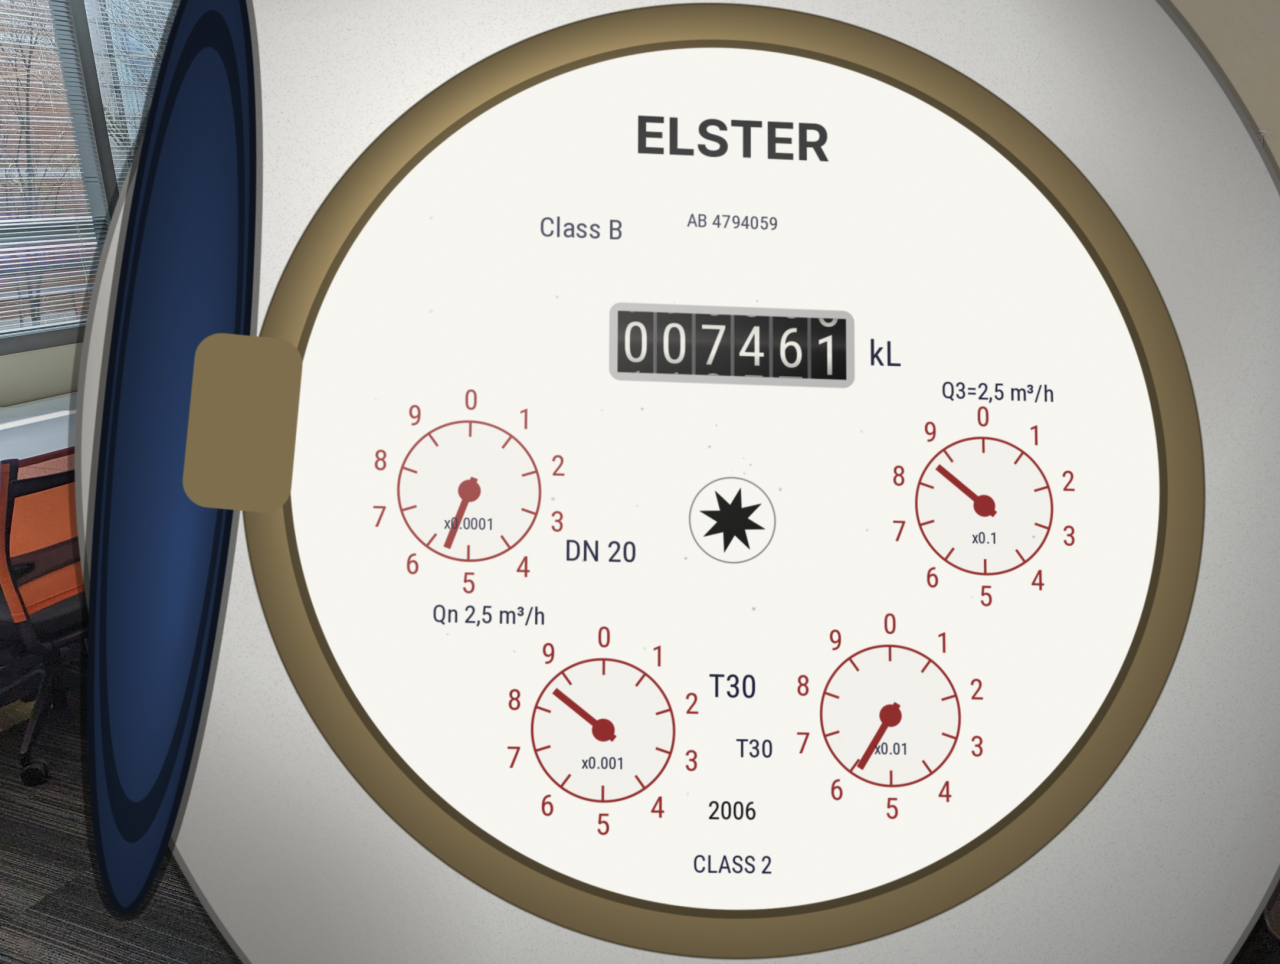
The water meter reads kL 7460.8585
